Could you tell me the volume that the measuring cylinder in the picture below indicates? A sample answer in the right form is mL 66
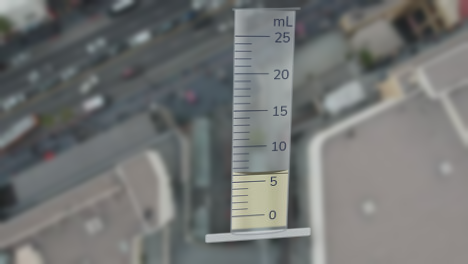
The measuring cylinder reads mL 6
